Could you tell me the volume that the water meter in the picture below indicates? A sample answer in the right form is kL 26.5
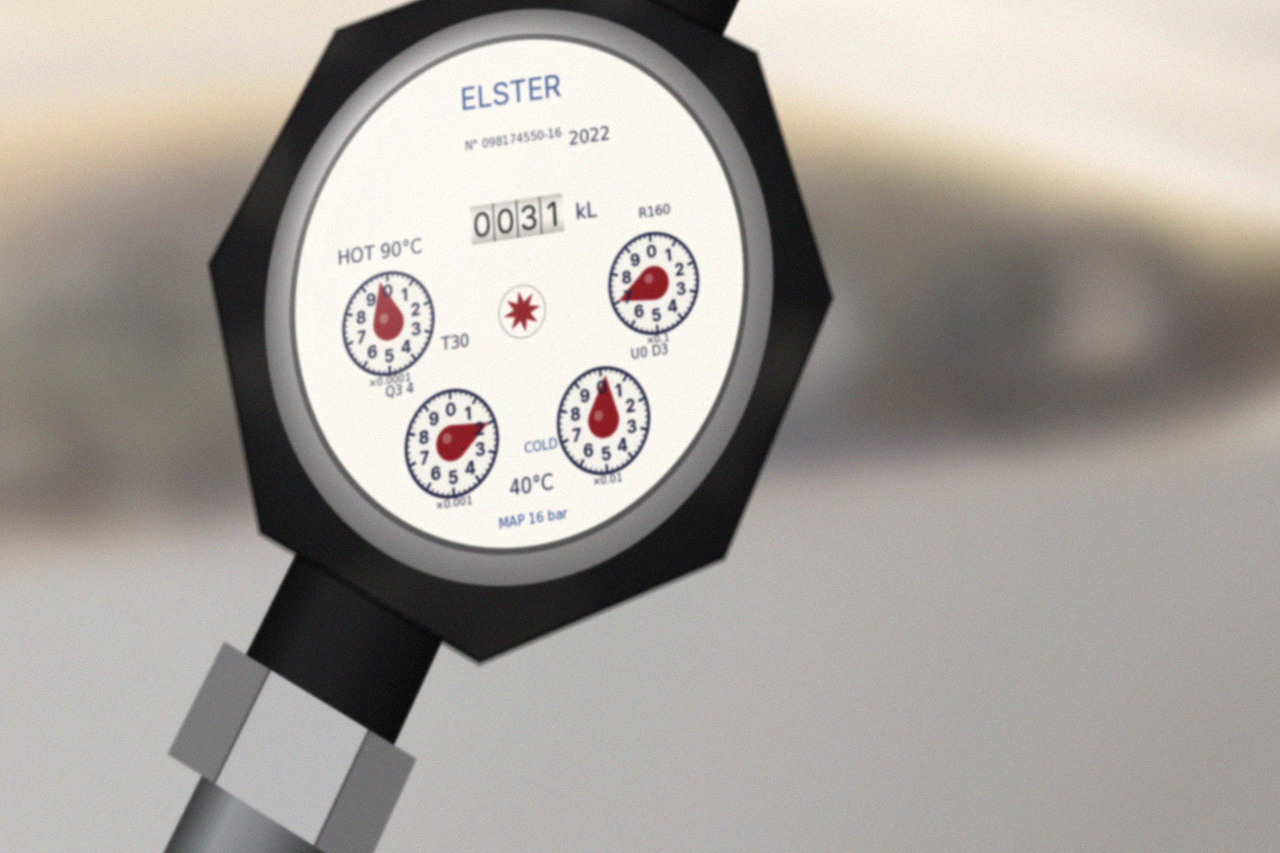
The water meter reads kL 31.7019
